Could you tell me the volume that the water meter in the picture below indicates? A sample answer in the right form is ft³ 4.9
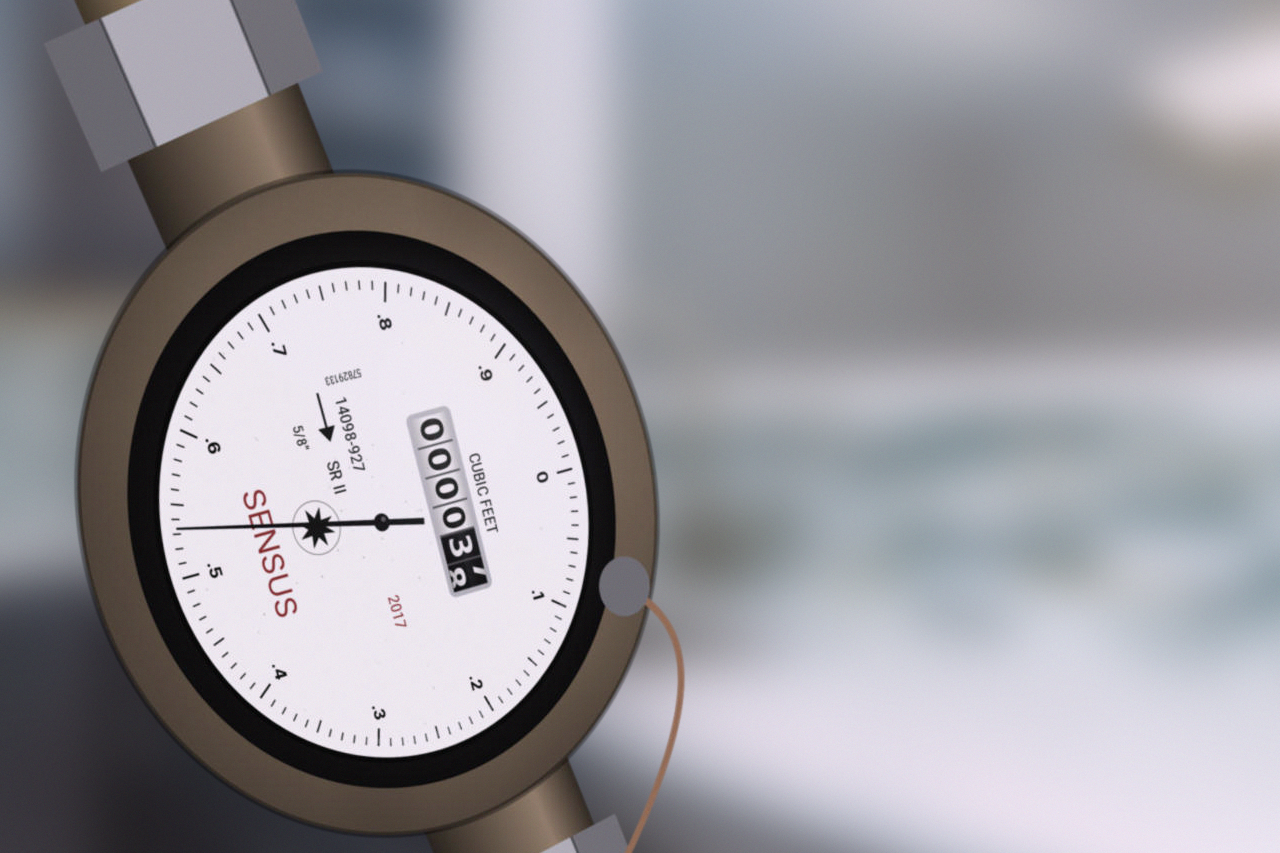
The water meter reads ft³ 37.53
